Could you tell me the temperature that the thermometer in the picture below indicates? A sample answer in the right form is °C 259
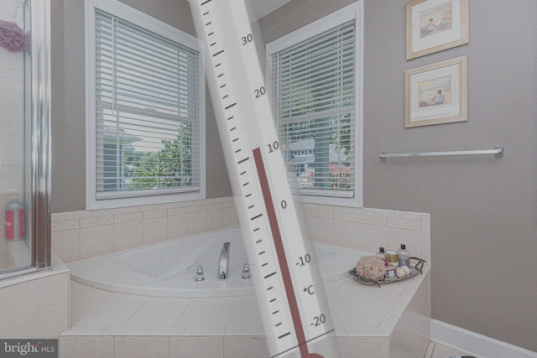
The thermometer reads °C 11
